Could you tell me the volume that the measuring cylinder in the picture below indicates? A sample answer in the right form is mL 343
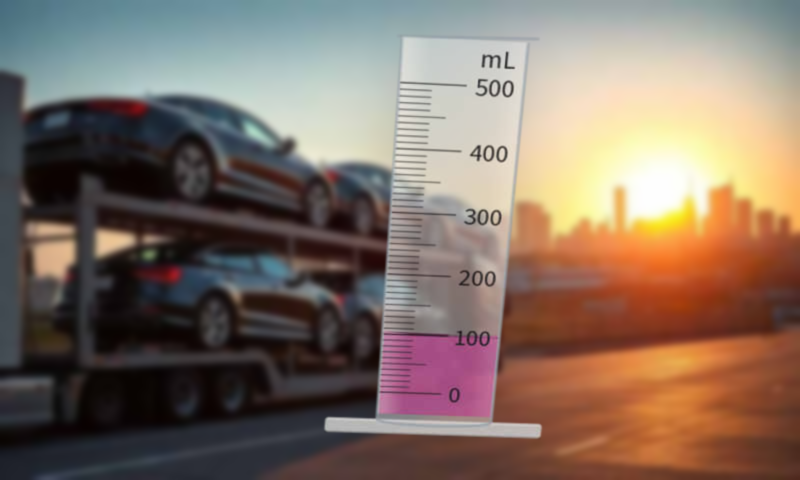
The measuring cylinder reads mL 100
